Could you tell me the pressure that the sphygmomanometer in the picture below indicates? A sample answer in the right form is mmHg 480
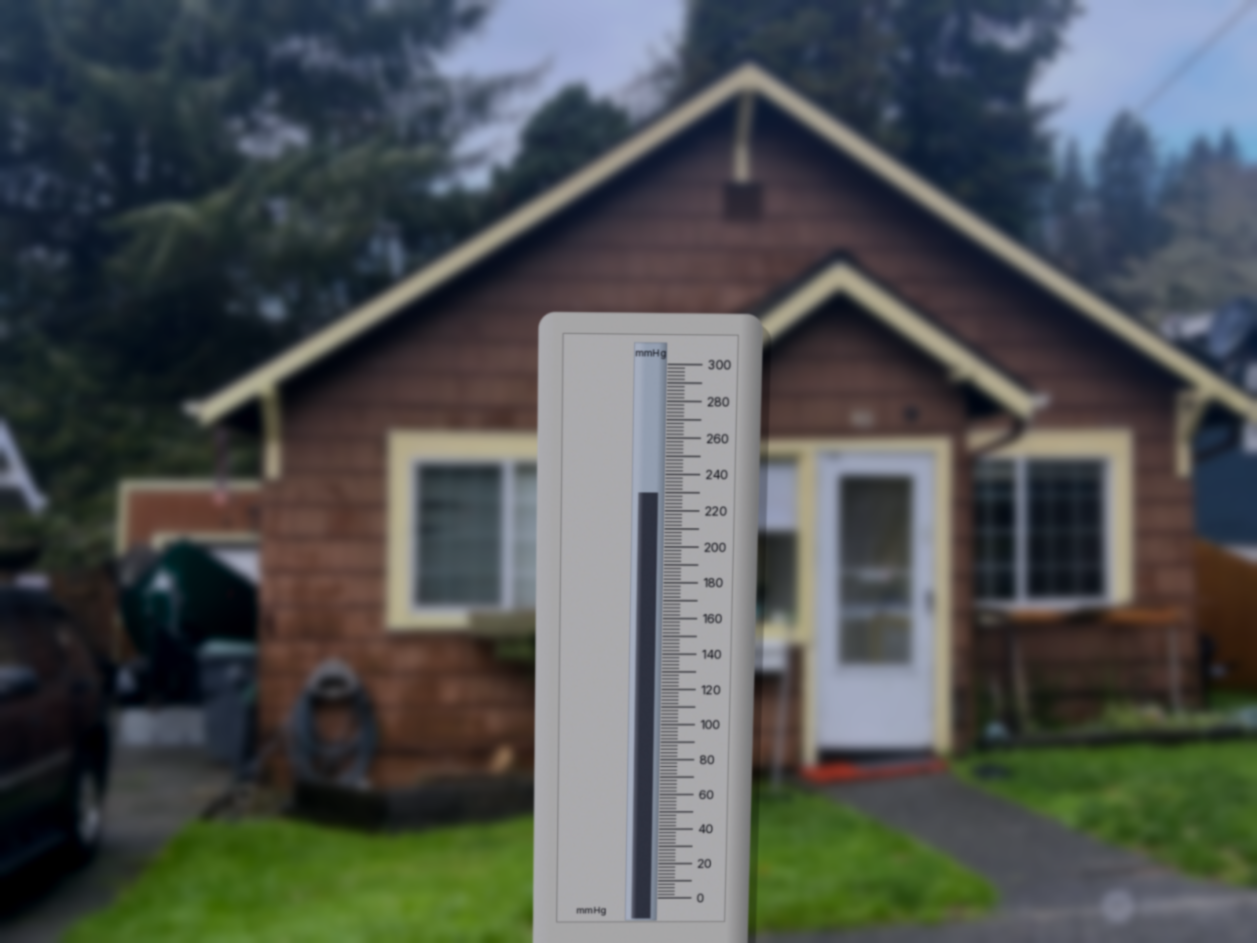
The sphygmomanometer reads mmHg 230
